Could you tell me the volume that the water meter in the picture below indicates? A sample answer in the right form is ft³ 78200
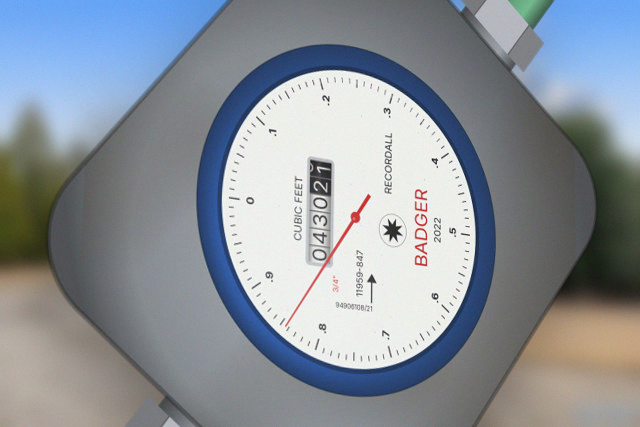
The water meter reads ft³ 43020.84
